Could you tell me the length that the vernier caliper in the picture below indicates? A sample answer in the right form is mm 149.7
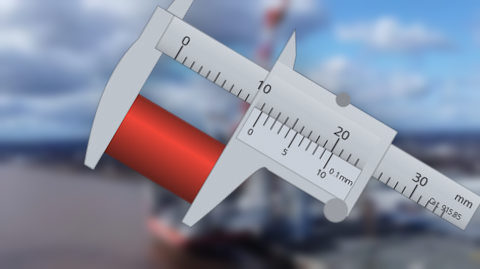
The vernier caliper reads mm 11.2
